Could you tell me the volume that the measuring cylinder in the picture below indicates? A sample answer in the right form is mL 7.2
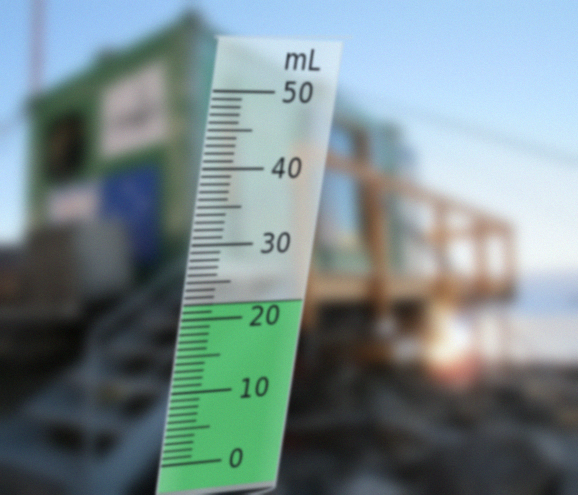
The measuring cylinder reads mL 22
